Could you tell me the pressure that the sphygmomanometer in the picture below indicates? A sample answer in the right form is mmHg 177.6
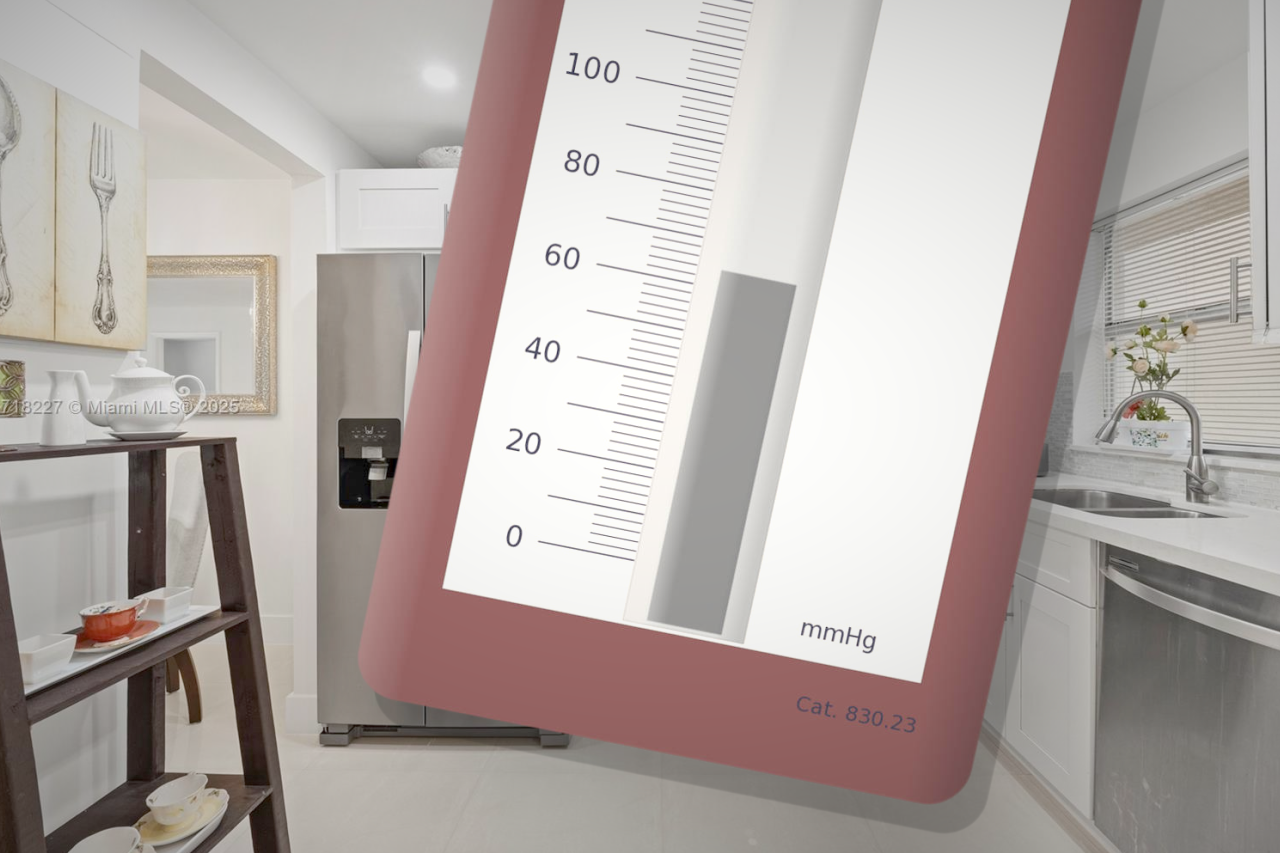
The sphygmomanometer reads mmHg 64
